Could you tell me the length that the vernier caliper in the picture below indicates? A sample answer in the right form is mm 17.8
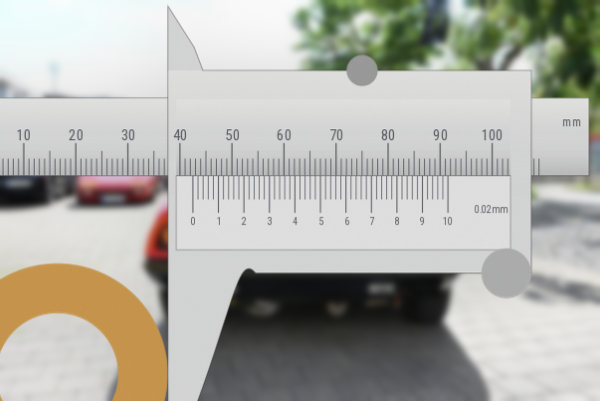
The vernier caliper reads mm 42.5
